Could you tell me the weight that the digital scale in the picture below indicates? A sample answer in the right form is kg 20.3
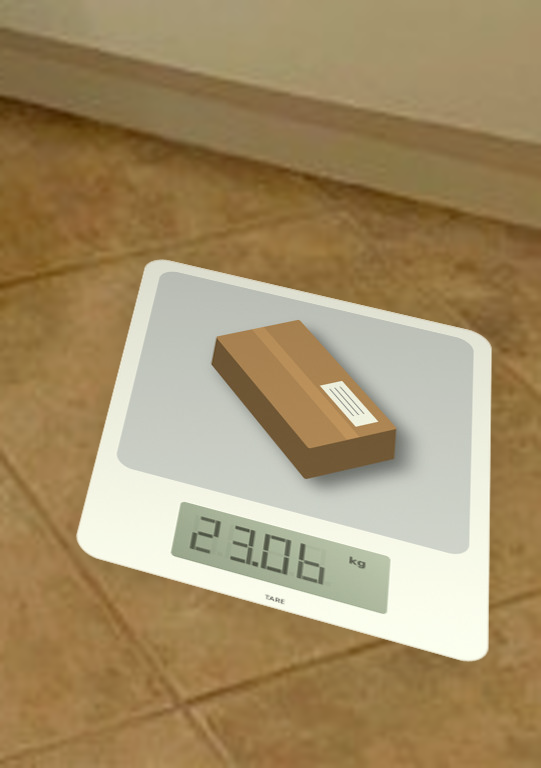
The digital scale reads kg 23.06
